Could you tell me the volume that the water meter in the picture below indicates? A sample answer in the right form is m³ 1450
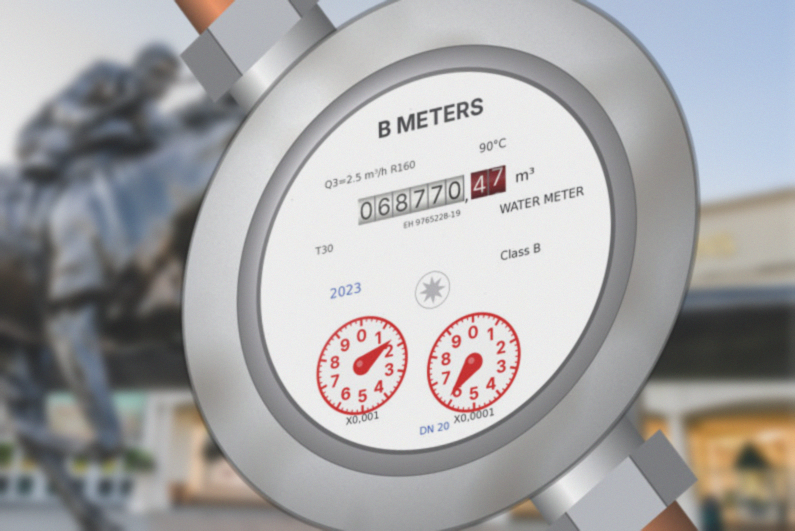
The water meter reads m³ 68770.4716
